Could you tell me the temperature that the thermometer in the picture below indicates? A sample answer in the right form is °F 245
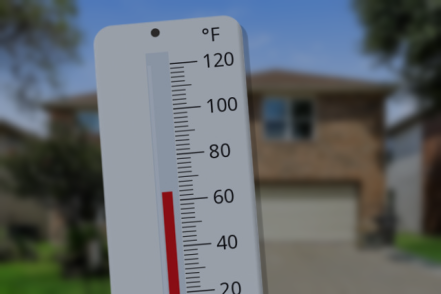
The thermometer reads °F 64
